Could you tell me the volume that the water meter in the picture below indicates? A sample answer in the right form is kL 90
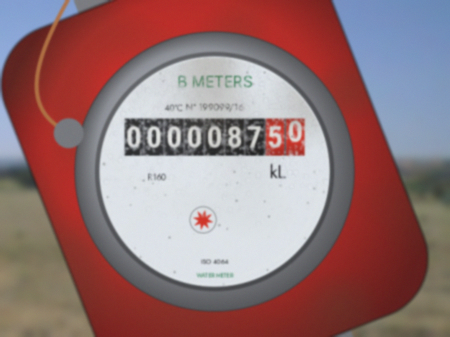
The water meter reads kL 87.50
